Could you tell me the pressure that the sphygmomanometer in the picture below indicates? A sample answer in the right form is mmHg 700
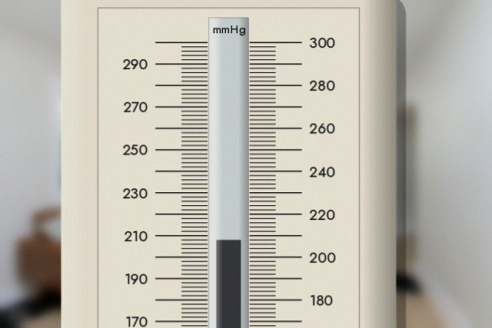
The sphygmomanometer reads mmHg 208
